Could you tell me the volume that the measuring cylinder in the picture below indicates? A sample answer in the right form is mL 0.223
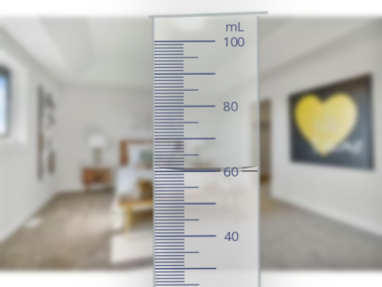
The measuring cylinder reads mL 60
